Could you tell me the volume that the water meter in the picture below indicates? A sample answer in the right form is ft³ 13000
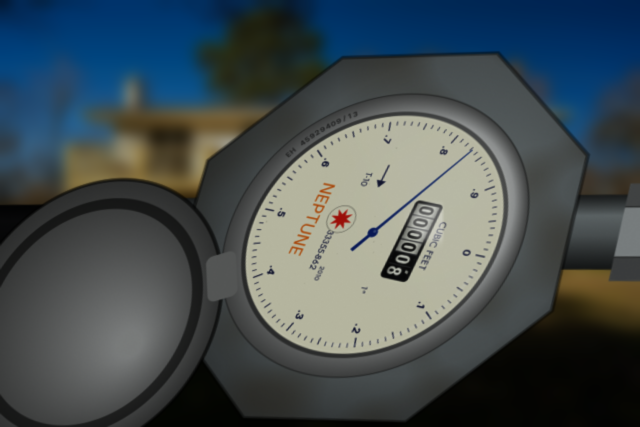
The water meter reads ft³ 7.83
